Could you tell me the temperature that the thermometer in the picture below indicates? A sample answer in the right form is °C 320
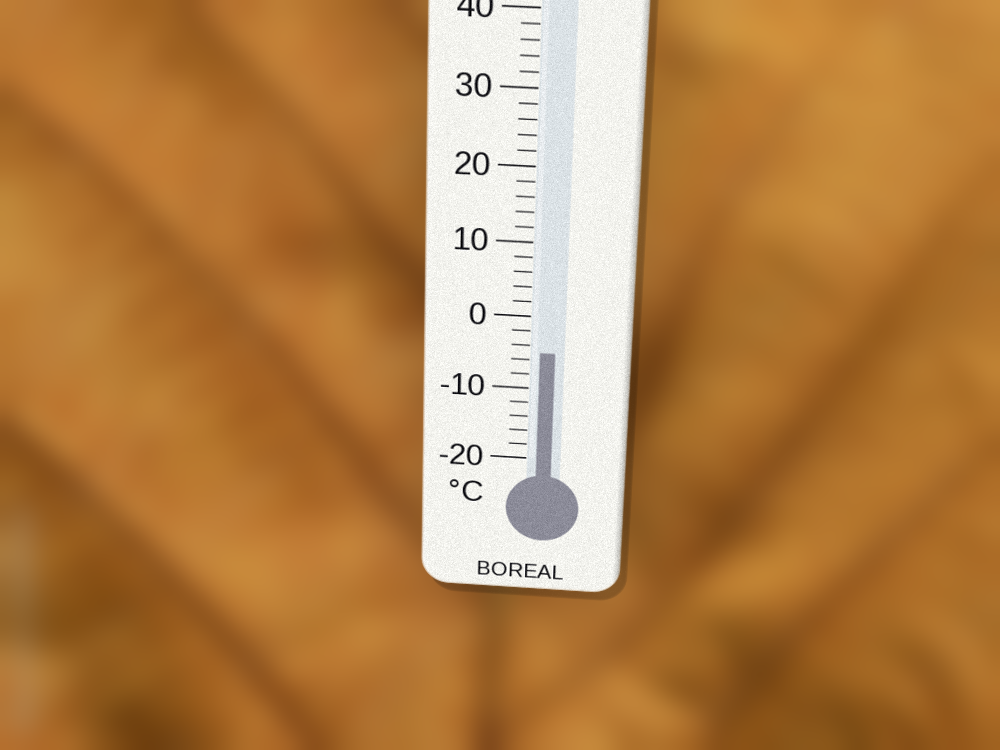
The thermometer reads °C -5
